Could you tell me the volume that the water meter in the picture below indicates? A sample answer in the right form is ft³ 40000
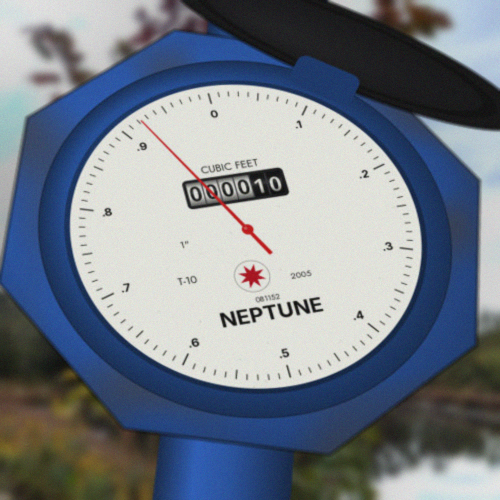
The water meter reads ft³ 9.92
